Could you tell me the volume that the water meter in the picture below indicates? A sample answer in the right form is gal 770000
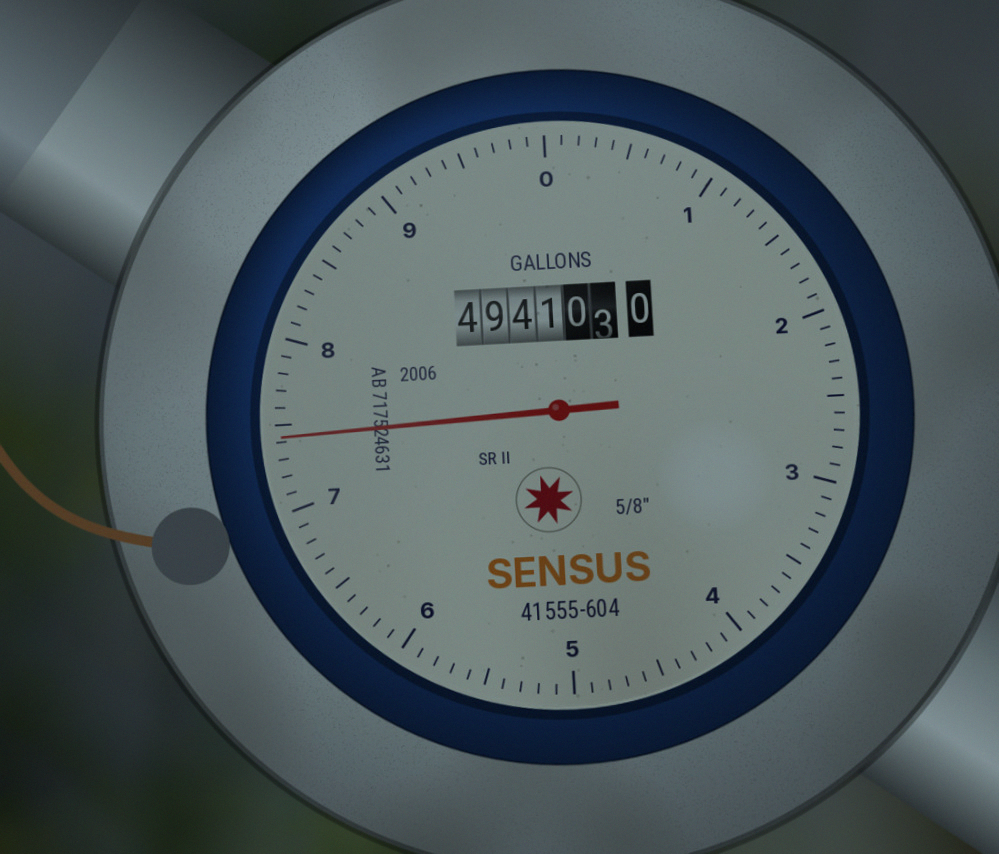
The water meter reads gal 4941027.4
